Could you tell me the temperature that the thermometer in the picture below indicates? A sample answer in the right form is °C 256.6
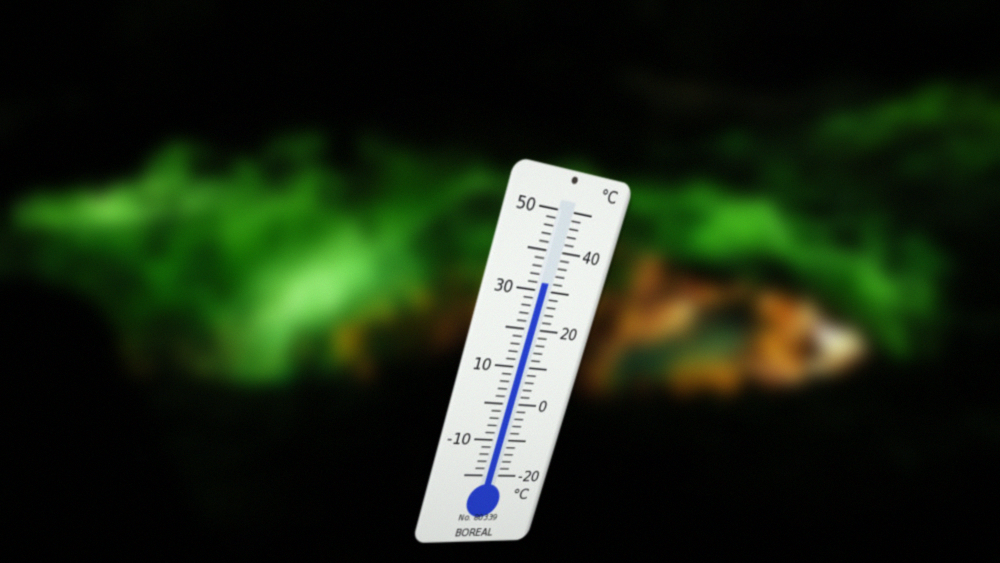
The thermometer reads °C 32
